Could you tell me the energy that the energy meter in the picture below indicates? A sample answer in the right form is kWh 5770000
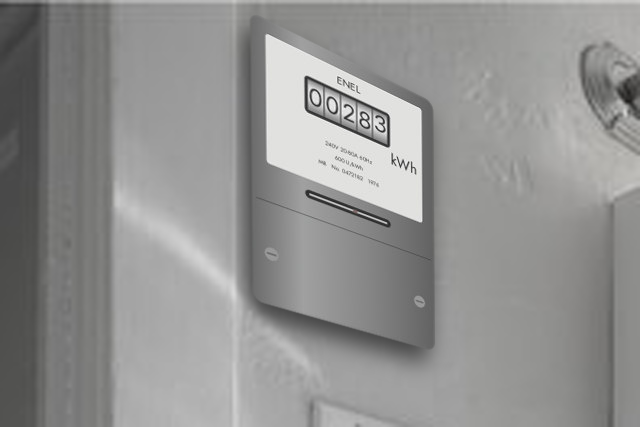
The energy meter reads kWh 283
